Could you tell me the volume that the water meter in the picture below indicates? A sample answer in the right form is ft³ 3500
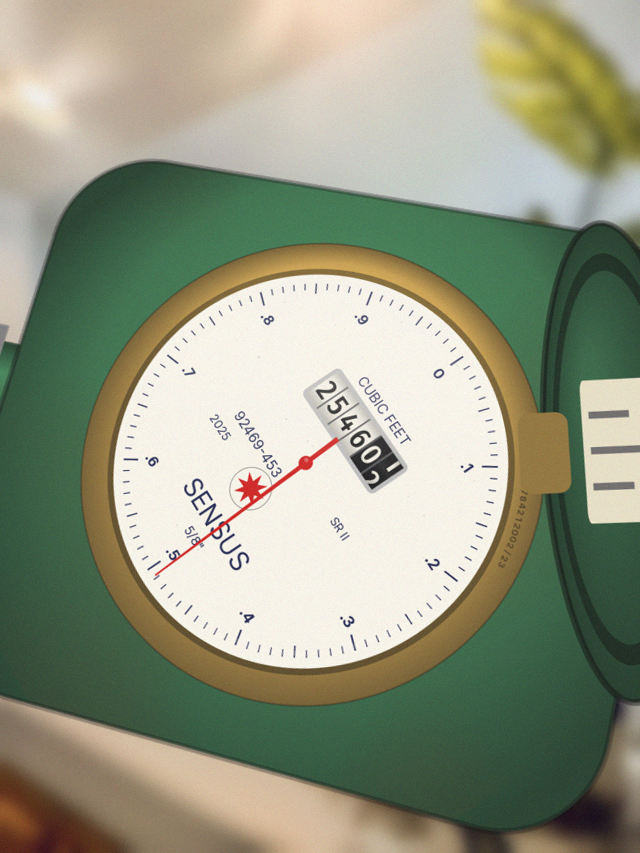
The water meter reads ft³ 254601.49
